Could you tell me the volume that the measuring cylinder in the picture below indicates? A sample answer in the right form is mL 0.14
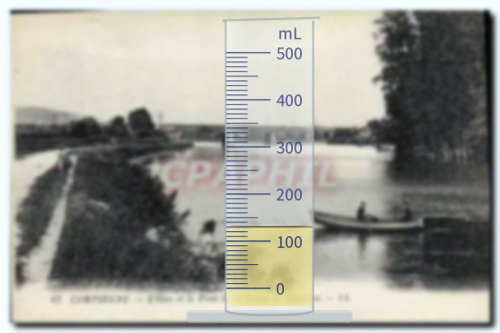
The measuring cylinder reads mL 130
